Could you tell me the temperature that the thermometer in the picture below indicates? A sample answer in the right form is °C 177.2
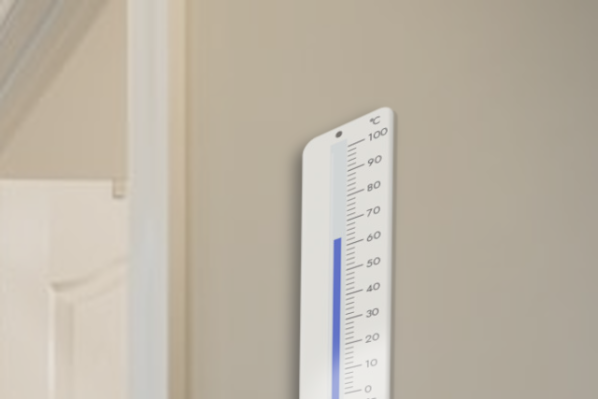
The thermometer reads °C 64
